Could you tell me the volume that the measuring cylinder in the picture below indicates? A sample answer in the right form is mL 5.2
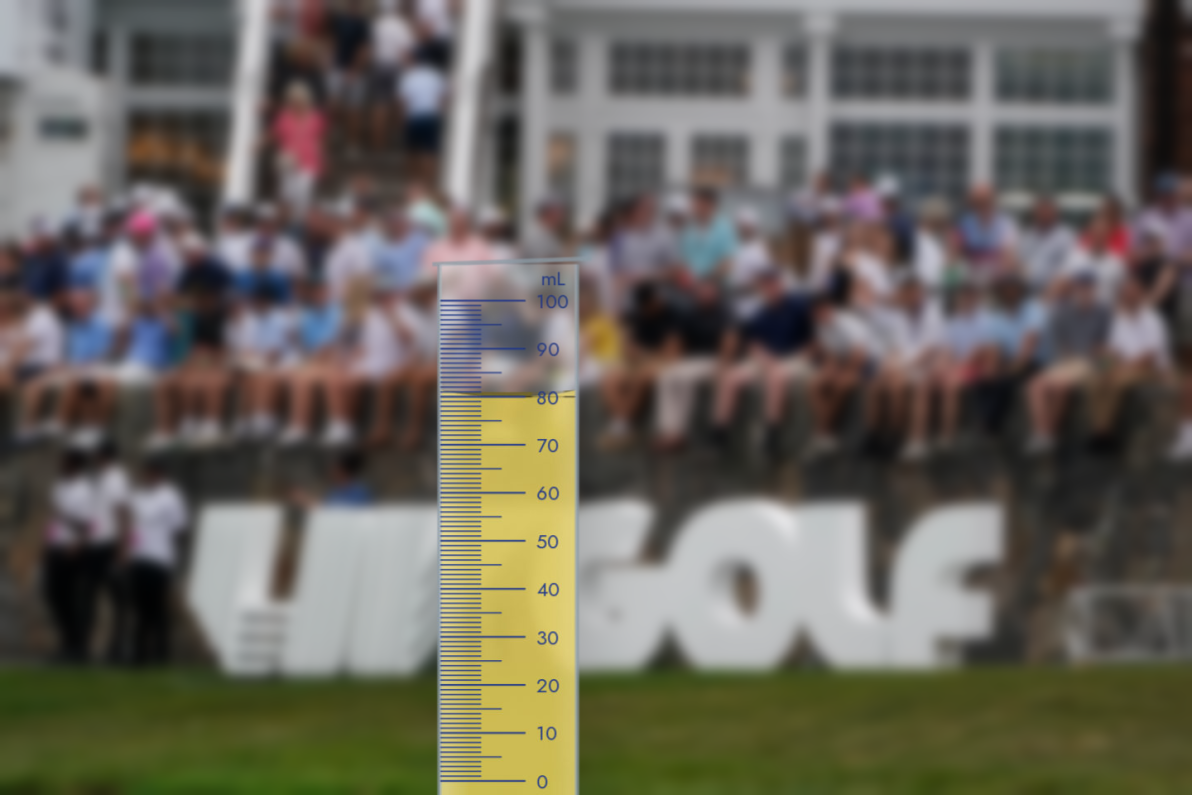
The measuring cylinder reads mL 80
